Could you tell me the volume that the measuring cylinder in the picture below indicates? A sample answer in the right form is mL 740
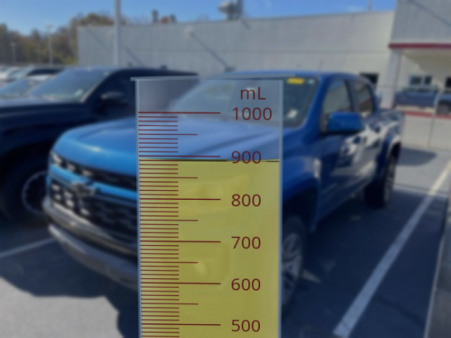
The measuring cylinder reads mL 890
